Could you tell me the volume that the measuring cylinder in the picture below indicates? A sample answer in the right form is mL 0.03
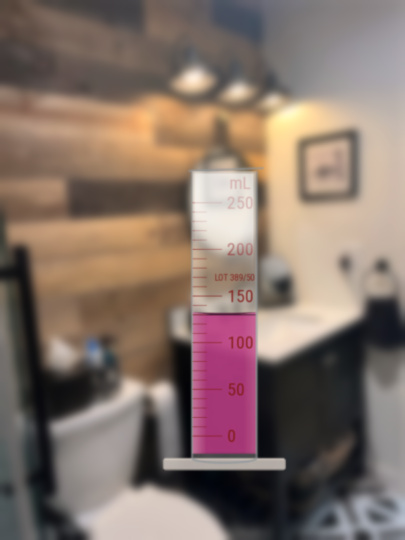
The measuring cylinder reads mL 130
